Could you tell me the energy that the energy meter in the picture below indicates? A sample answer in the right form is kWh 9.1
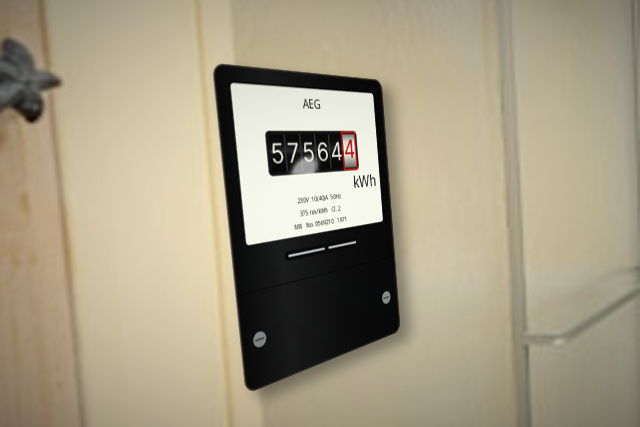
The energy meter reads kWh 57564.4
